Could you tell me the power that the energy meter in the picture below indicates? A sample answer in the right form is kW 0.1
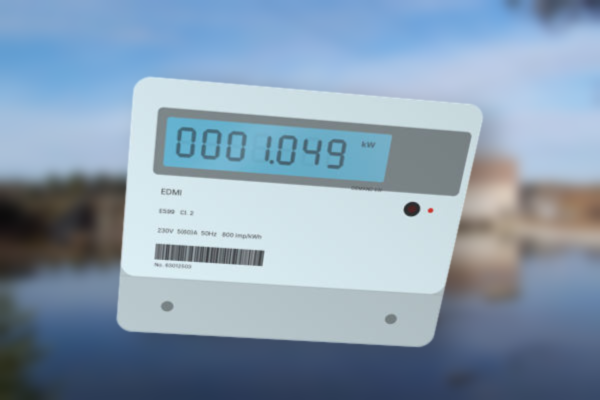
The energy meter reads kW 1.049
